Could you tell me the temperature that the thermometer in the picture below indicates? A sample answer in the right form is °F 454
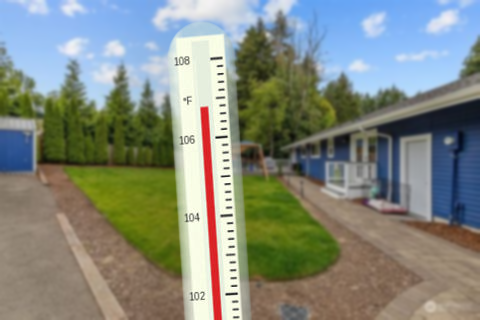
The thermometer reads °F 106.8
